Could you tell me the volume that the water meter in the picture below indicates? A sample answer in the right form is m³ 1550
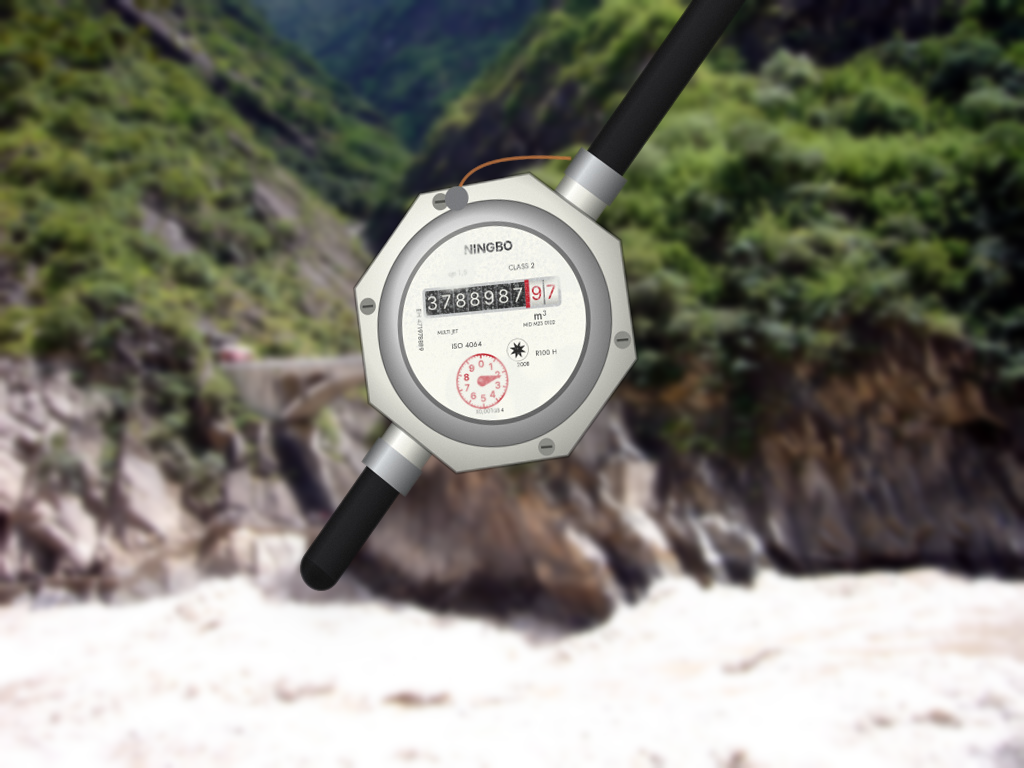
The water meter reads m³ 3788987.972
